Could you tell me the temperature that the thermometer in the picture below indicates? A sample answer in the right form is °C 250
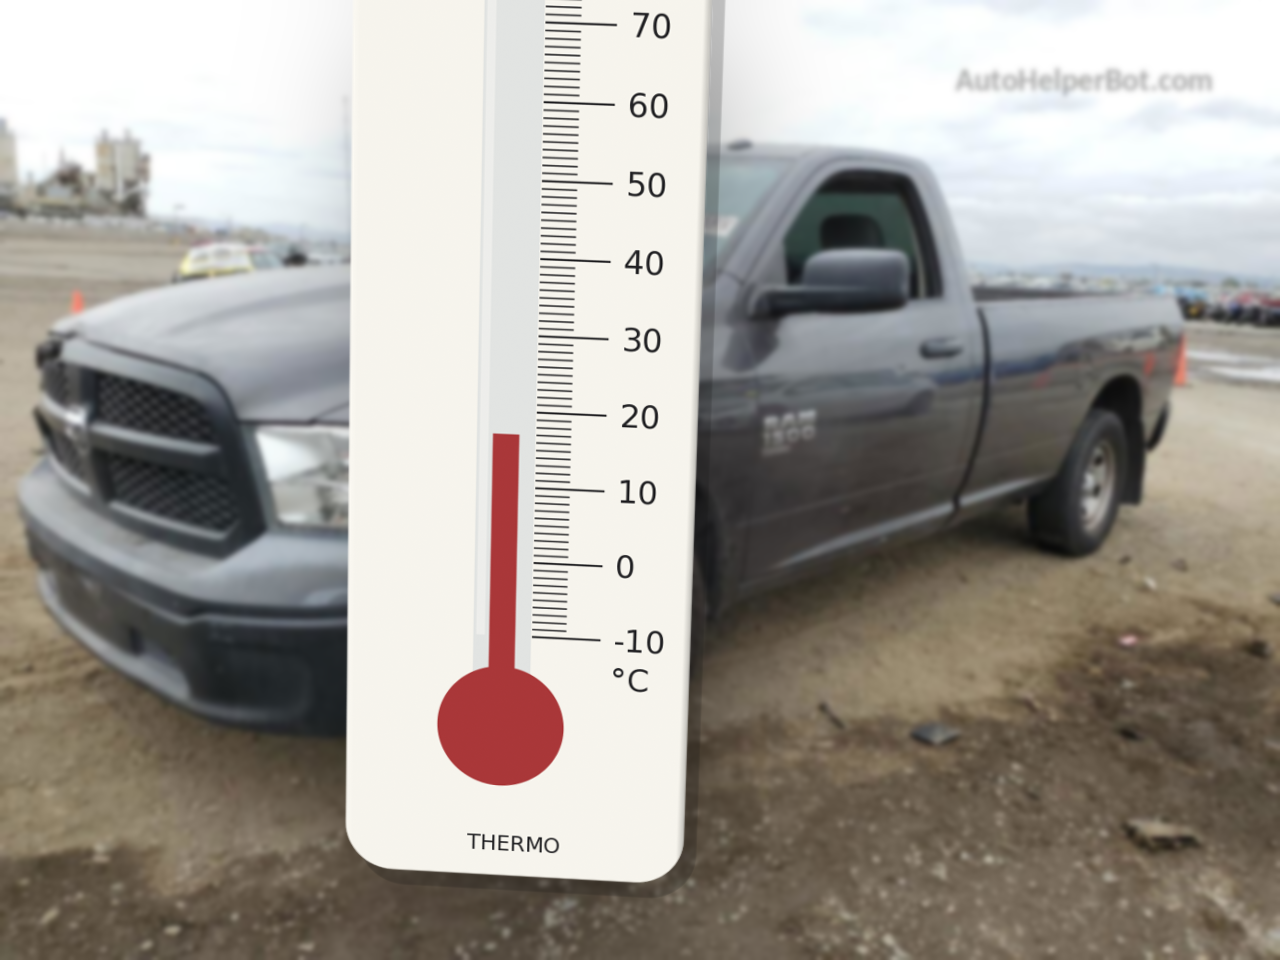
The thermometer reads °C 17
